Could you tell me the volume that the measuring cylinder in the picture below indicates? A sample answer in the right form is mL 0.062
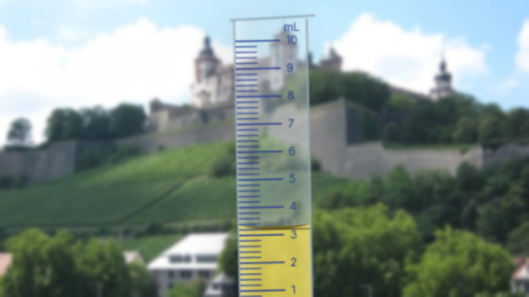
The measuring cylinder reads mL 3.2
